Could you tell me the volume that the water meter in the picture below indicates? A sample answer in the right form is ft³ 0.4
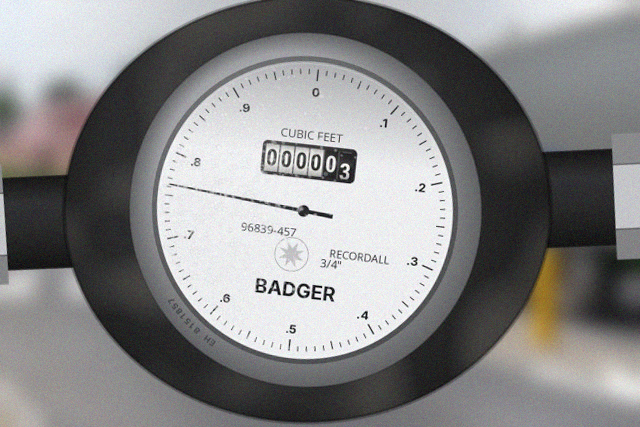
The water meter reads ft³ 2.76
